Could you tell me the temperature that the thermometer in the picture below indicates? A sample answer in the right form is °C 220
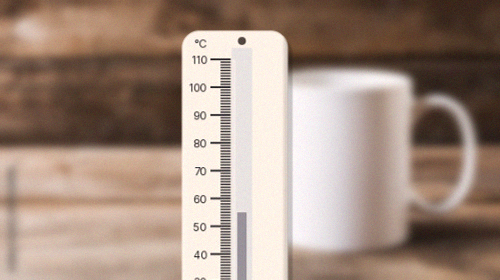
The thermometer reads °C 55
